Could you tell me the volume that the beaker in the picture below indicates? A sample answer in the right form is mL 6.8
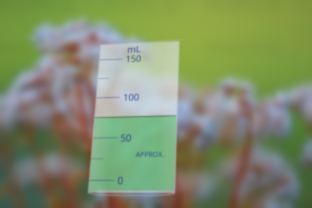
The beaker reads mL 75
